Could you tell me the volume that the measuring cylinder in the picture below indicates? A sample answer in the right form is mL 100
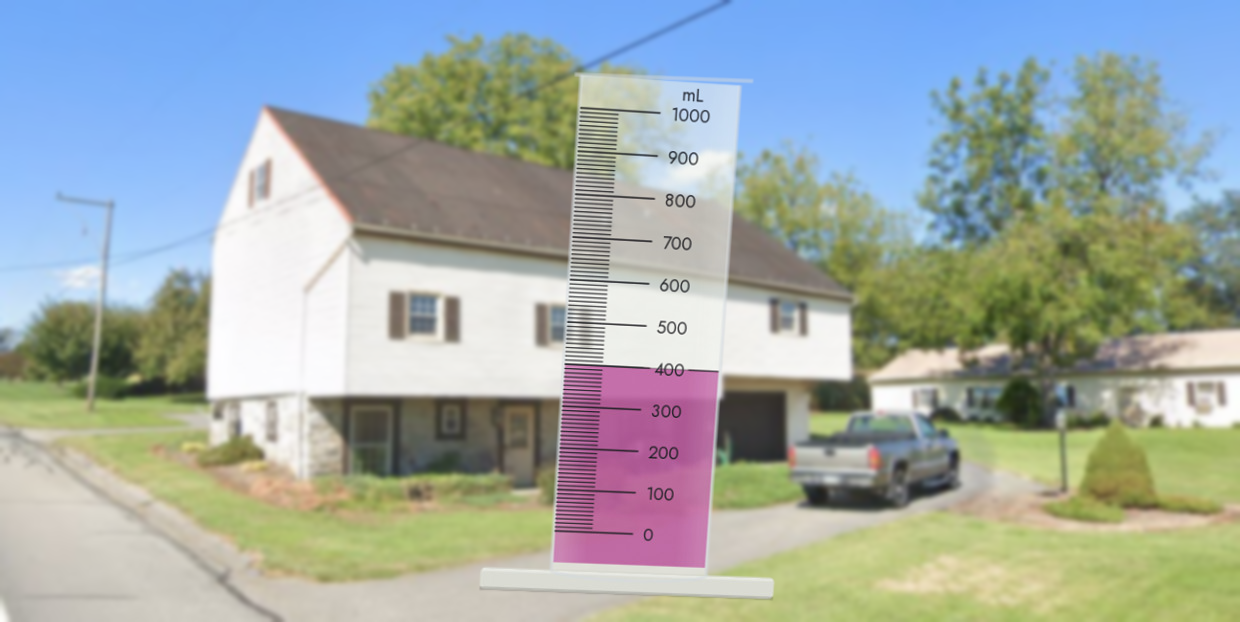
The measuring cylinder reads mL 400
